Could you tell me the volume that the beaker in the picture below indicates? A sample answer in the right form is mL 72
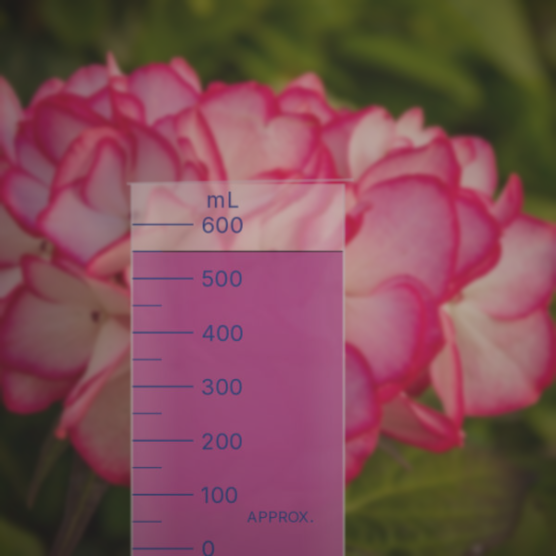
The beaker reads mL 550
